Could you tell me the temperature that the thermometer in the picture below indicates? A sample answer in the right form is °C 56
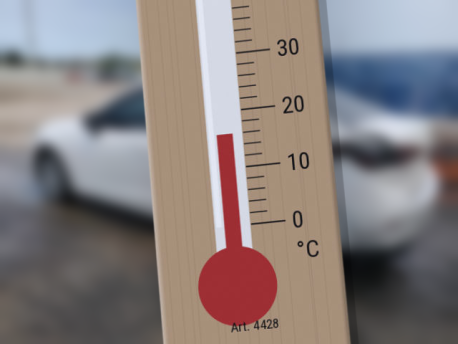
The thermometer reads °C 16
